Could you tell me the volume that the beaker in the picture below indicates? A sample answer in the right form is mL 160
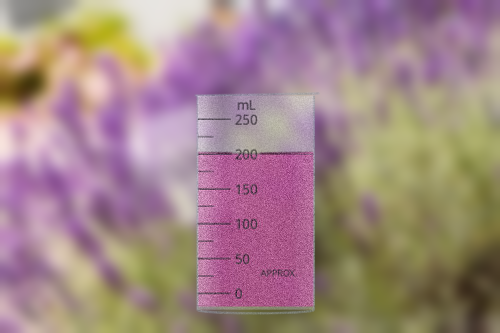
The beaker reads mL 200
